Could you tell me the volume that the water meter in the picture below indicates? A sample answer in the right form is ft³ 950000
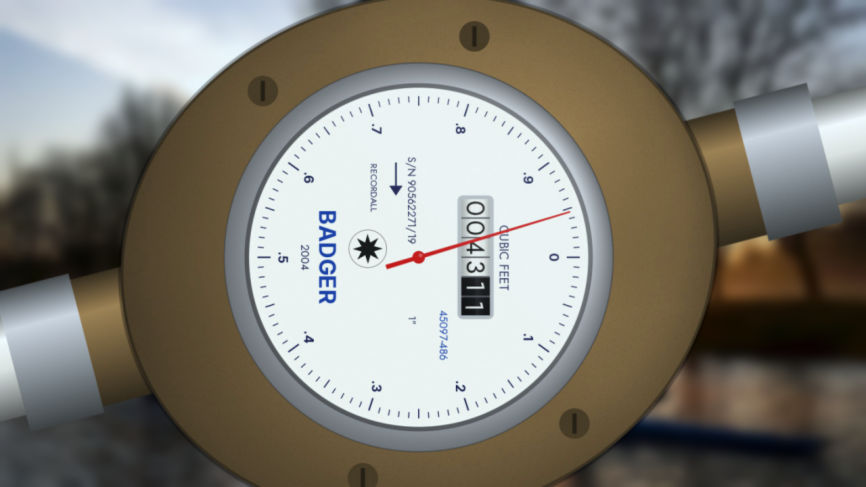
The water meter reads ft³ 4310.95
